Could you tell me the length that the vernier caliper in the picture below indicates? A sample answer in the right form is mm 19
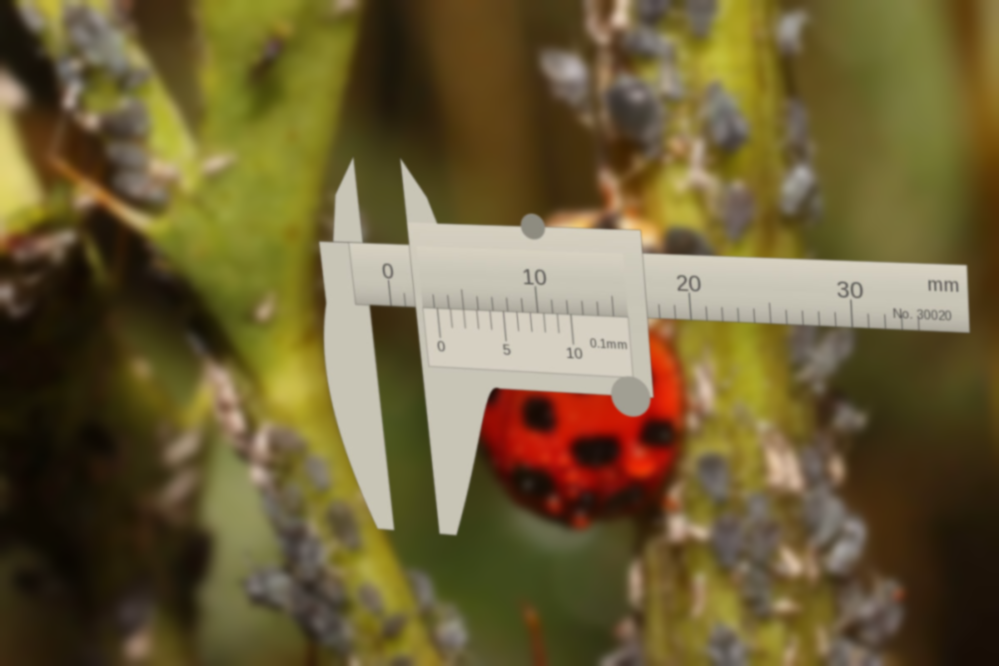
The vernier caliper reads mm 3.2
